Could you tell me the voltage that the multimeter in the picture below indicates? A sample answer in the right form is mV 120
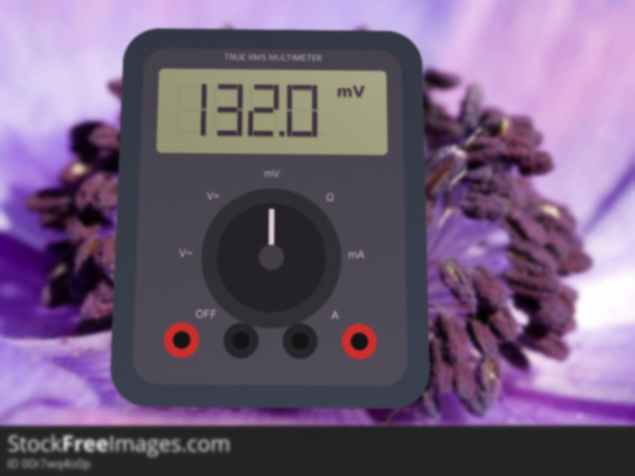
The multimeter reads mV 132.0
